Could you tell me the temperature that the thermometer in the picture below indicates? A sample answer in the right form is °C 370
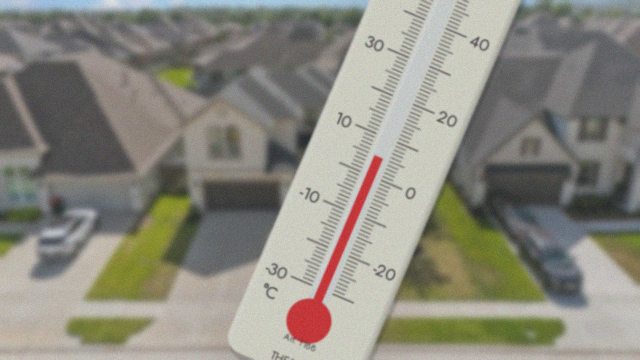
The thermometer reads °C 5
